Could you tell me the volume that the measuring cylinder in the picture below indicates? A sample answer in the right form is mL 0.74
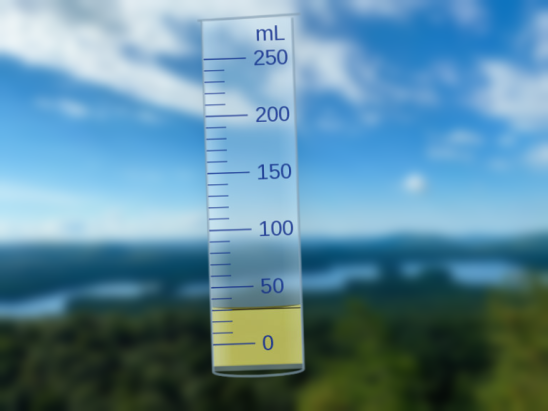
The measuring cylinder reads mL 30
